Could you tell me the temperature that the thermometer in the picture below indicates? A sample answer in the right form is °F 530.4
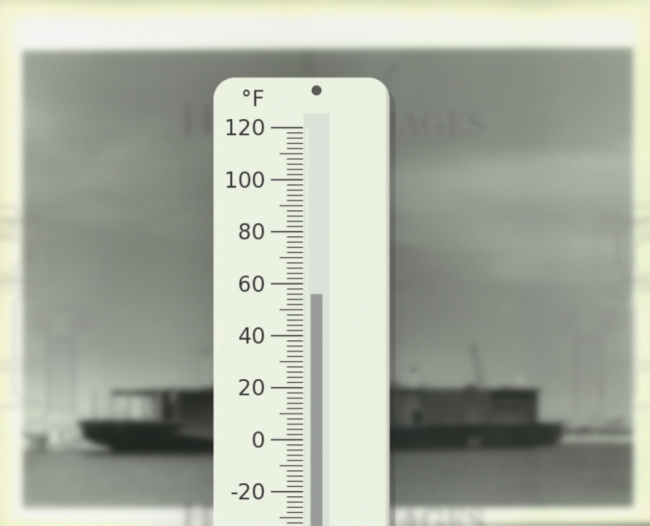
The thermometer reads °F 56
